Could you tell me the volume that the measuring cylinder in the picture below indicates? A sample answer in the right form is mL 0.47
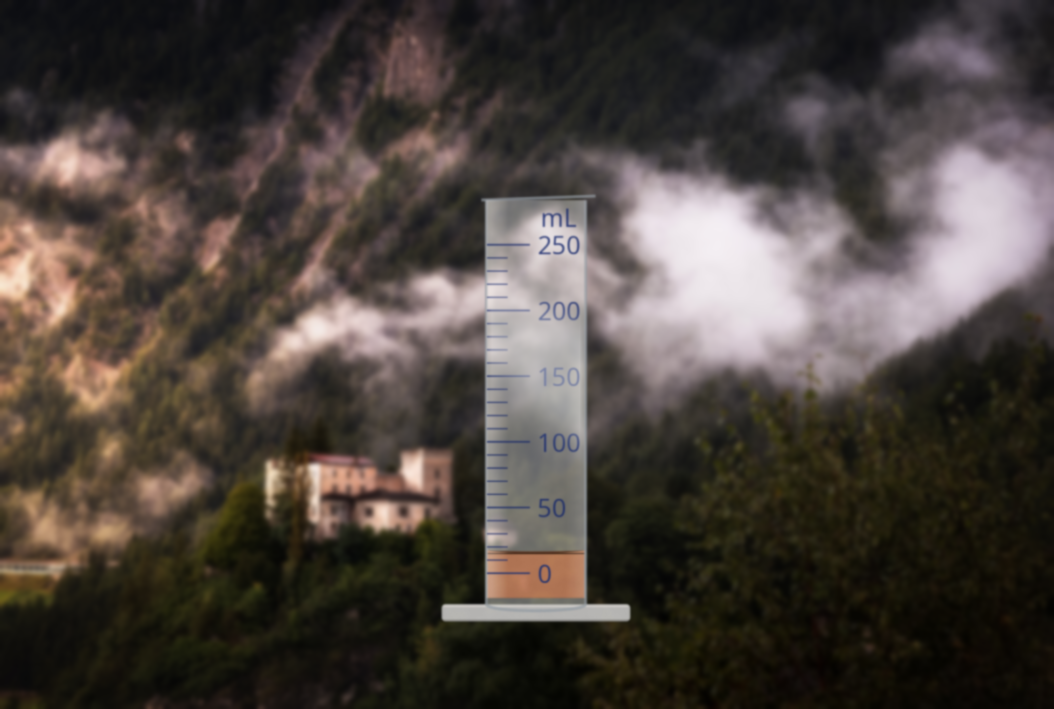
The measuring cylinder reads mL 15
